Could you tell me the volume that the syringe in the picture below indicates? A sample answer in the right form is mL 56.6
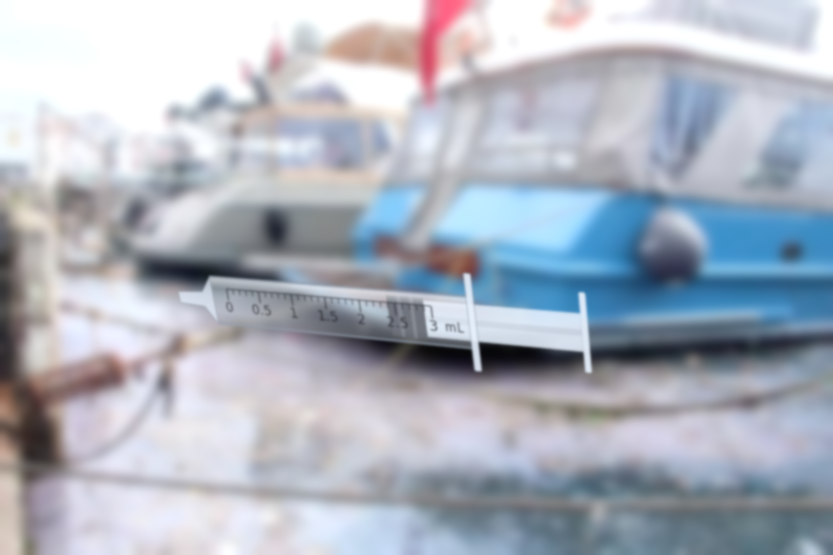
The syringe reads mL 2.4
